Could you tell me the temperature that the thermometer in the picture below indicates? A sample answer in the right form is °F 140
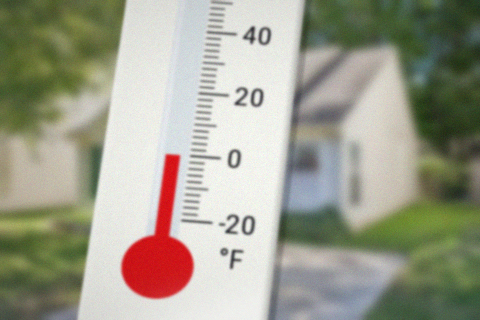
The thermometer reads °F 0
